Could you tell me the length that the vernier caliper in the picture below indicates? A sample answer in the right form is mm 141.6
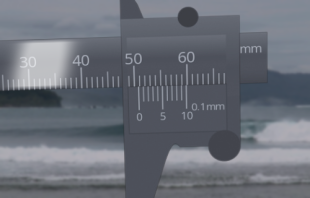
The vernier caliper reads mm 50.8
